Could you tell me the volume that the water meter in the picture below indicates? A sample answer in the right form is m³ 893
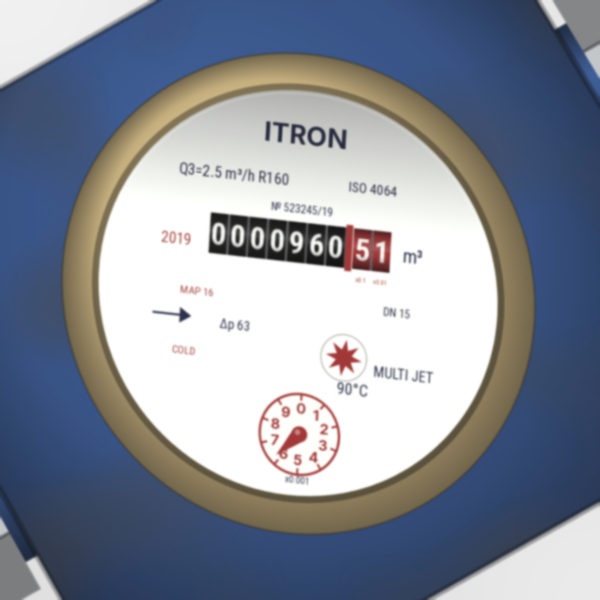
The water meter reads m³ 960.516
